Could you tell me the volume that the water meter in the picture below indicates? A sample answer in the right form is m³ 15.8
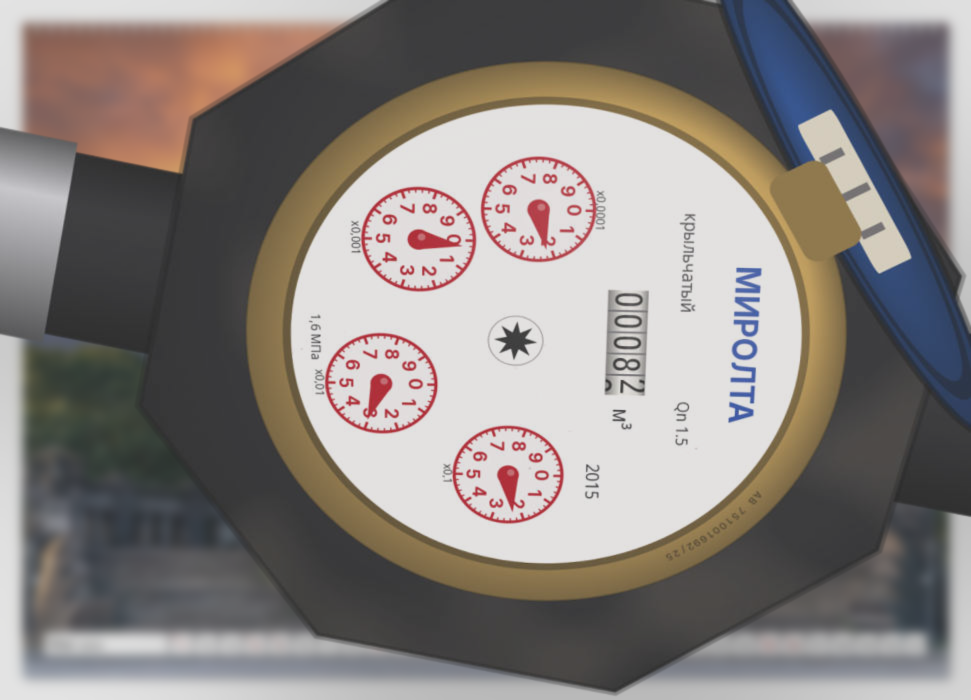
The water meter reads m³ 82.2302
